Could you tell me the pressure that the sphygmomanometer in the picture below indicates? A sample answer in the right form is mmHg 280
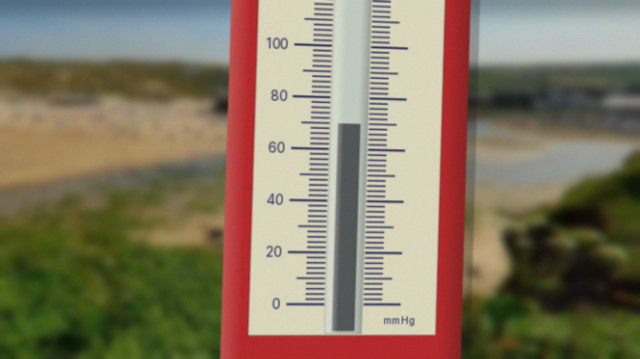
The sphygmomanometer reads mmHg 70
